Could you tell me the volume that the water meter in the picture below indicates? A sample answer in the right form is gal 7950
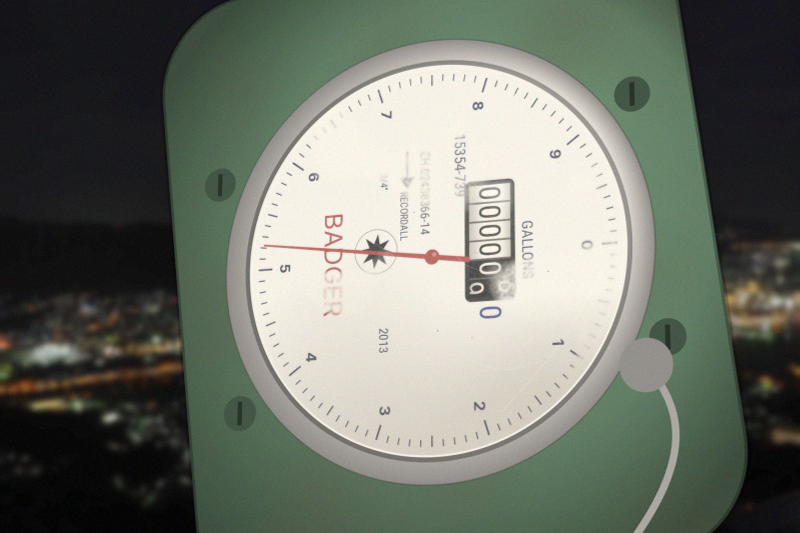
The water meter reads gal 85.2
